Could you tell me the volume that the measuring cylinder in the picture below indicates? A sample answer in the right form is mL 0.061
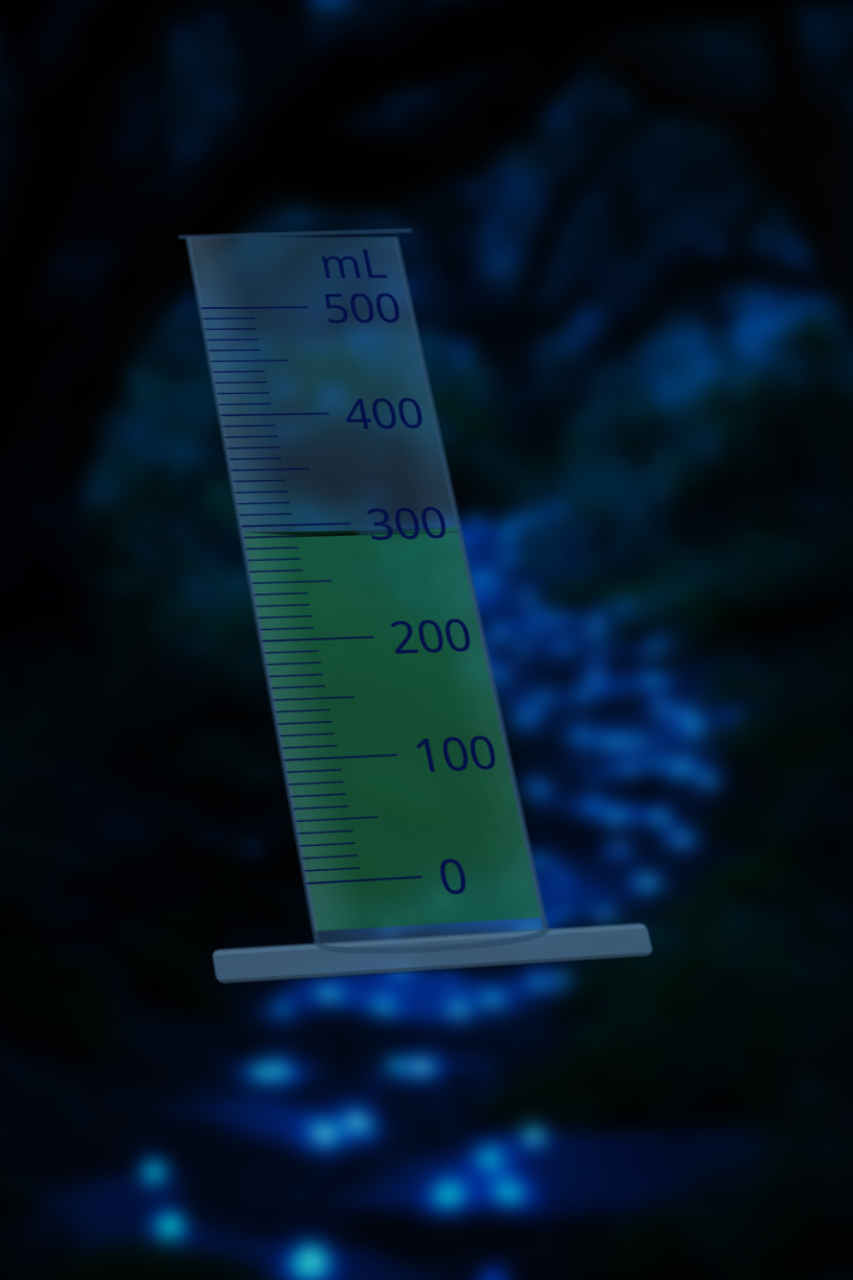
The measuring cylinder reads mL 290
